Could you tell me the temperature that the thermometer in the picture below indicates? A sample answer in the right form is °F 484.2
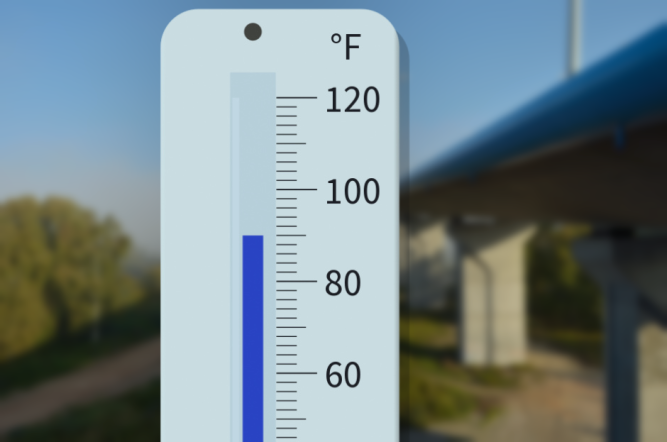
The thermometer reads °F 90
